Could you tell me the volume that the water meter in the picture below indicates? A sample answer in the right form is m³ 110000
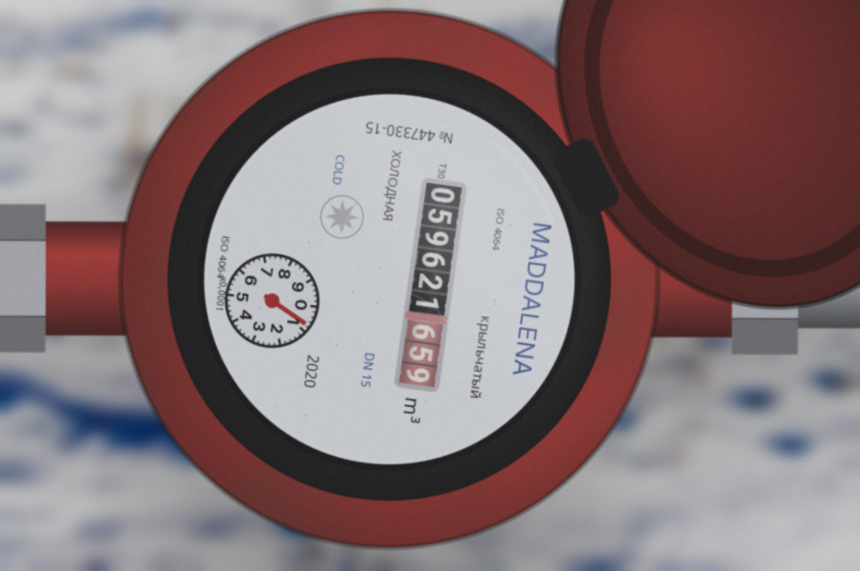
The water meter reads m³ 59621.6590
